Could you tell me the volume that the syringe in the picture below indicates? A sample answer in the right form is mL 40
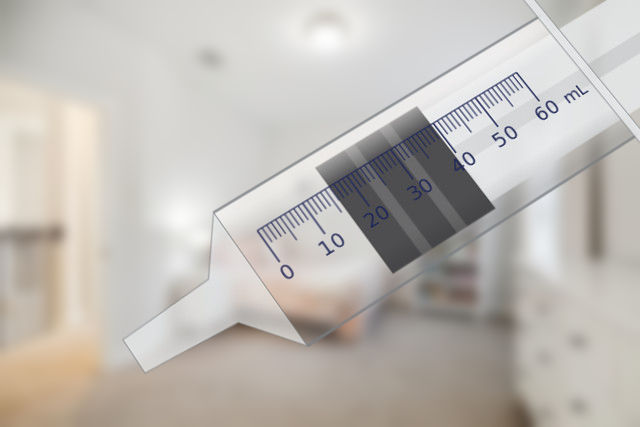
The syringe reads mL 16
